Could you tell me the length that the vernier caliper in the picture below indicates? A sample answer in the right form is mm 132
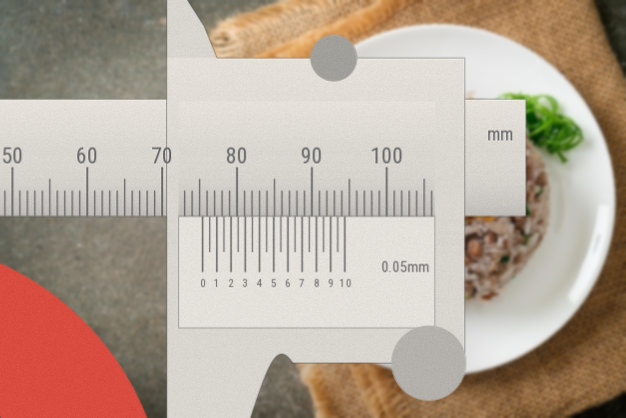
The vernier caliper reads mm 75.4
